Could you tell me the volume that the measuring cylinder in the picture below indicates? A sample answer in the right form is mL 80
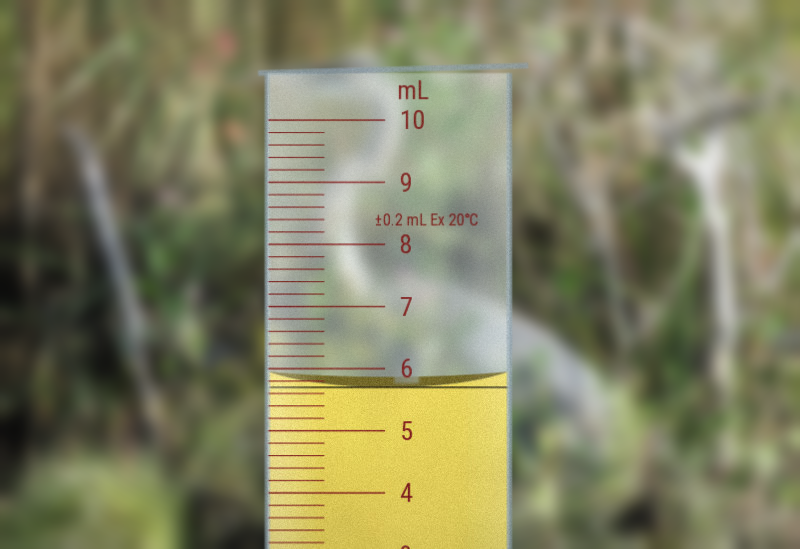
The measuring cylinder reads mL 5.7
